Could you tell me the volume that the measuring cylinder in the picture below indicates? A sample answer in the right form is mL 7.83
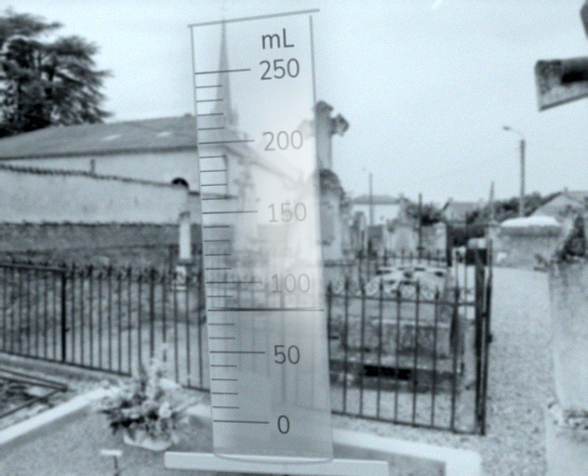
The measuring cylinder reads mL 80
